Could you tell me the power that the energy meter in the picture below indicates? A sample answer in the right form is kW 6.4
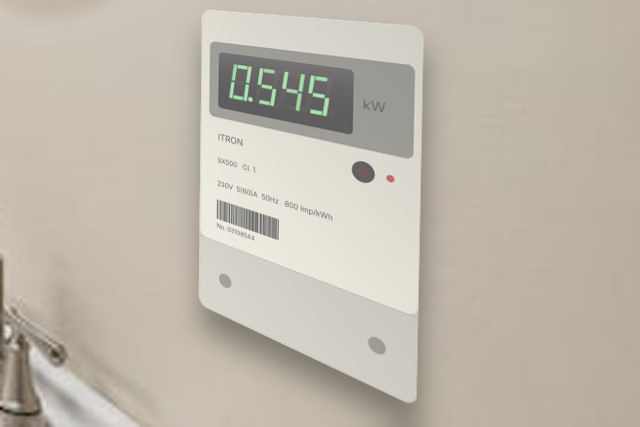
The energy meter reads kW 0.545
